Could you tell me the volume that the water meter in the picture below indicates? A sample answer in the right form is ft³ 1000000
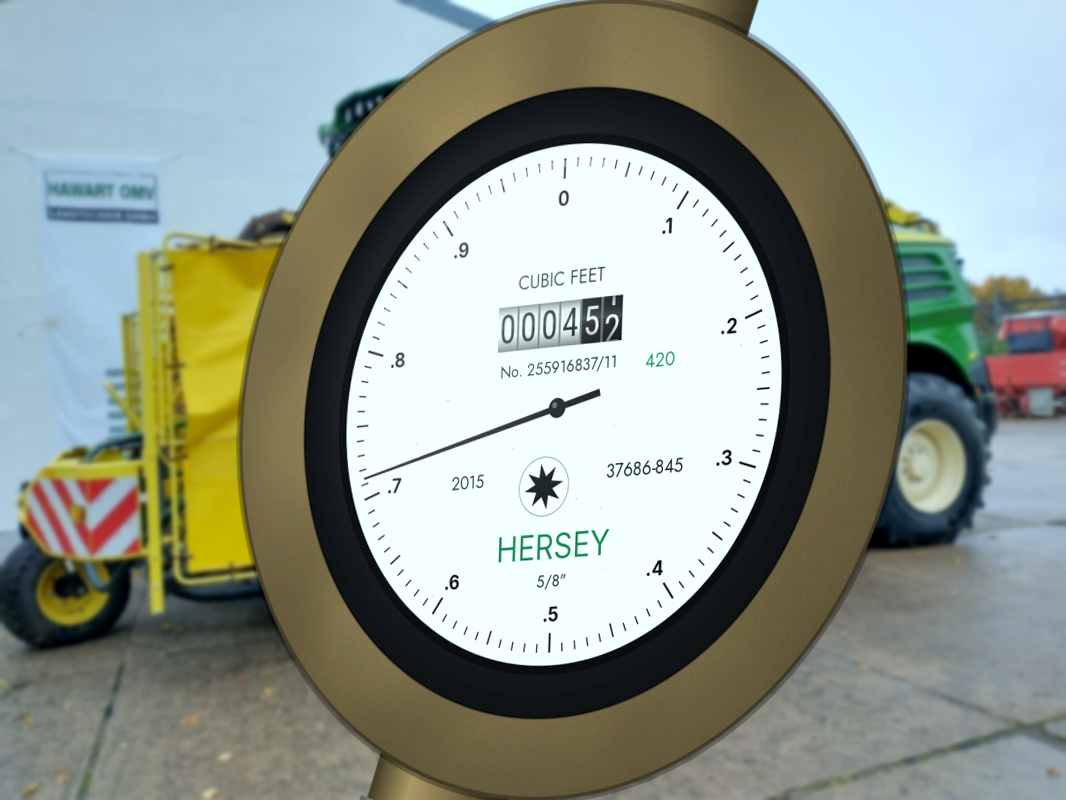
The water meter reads ft³ 451.71
